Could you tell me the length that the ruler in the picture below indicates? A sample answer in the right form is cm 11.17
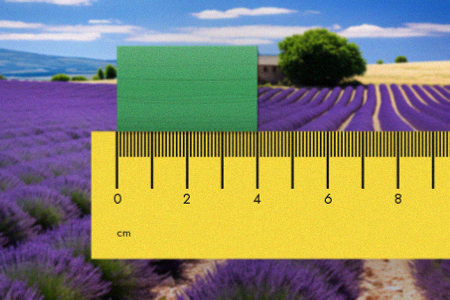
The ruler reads cm 4
